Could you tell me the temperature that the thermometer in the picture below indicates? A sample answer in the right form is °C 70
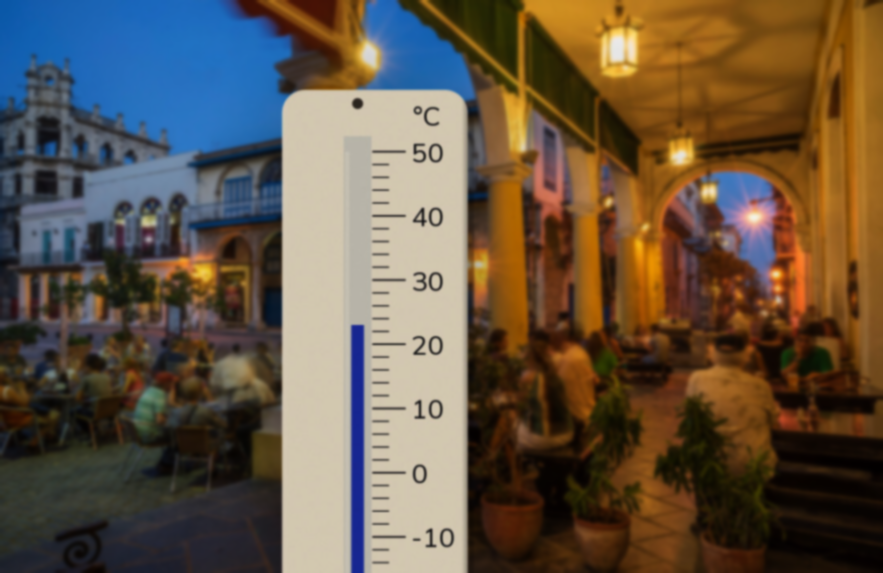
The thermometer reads °C 23
